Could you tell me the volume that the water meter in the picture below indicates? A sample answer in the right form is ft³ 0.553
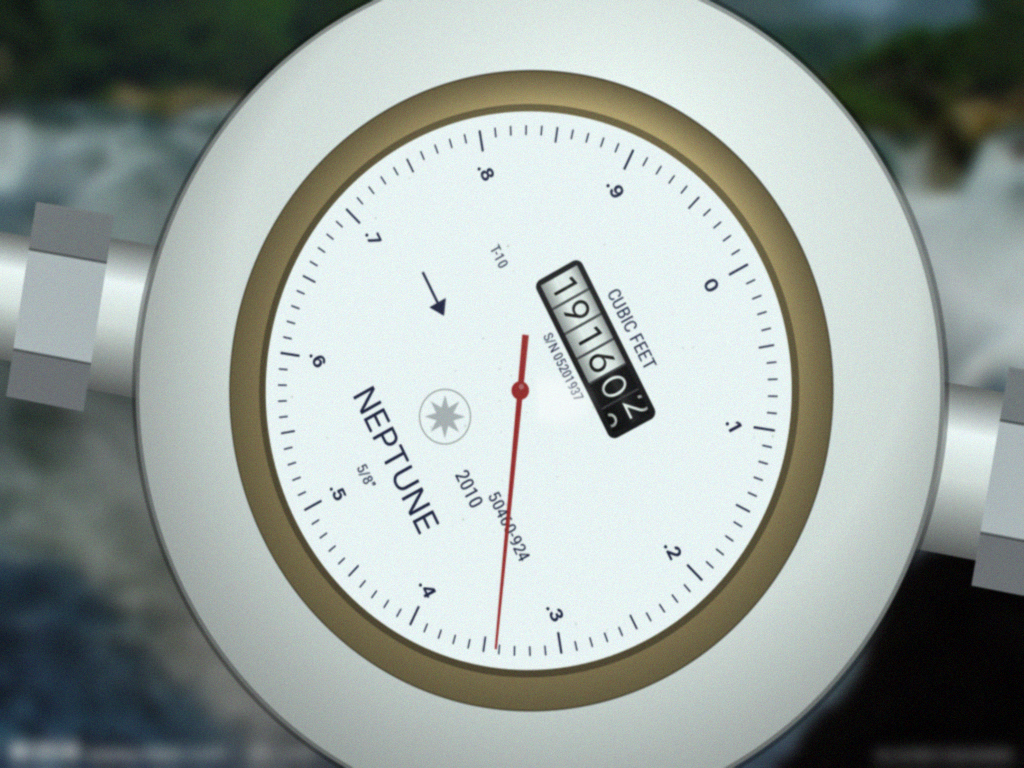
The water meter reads ft³ 191602.34
